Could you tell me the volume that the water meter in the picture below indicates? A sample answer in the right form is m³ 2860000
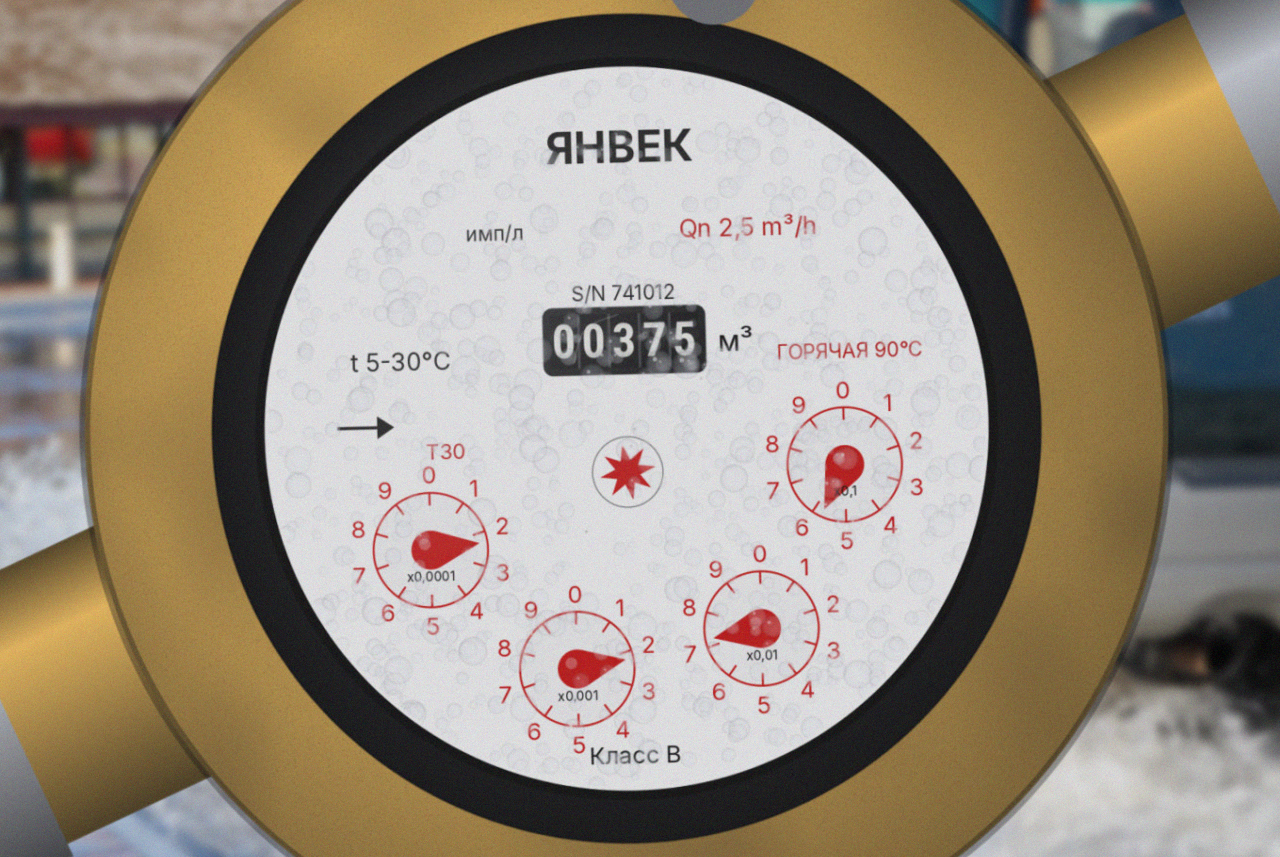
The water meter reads m³ 375.5722
